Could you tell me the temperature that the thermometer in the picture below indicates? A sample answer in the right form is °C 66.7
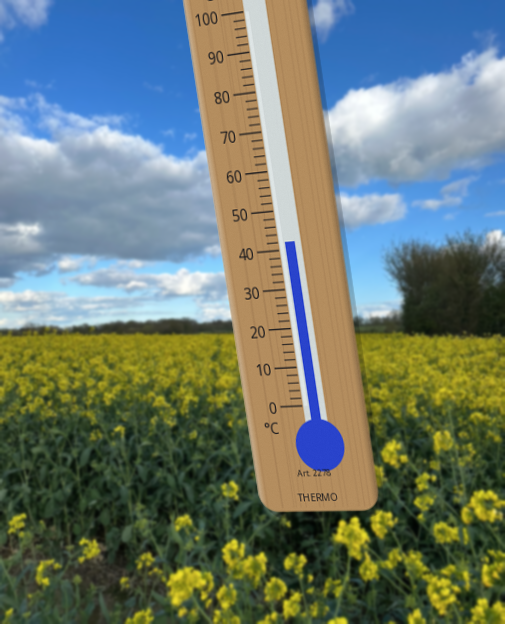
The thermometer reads °C 42
